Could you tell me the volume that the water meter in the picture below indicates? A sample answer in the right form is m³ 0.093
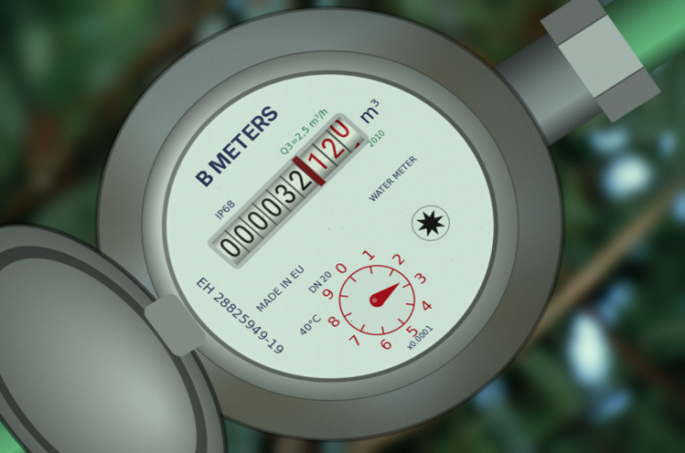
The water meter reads m³ 32.1202
